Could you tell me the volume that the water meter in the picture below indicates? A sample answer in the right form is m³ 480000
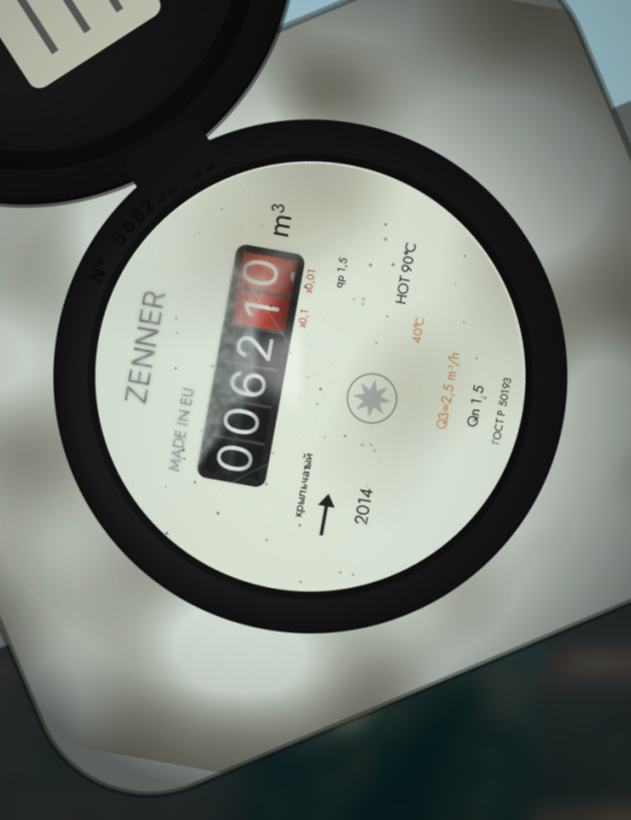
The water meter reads m³ 62.10
